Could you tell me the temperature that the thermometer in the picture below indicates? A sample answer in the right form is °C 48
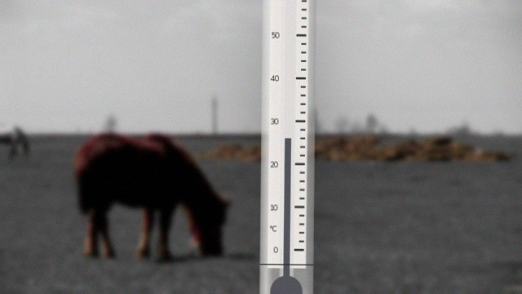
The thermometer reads °C 26
